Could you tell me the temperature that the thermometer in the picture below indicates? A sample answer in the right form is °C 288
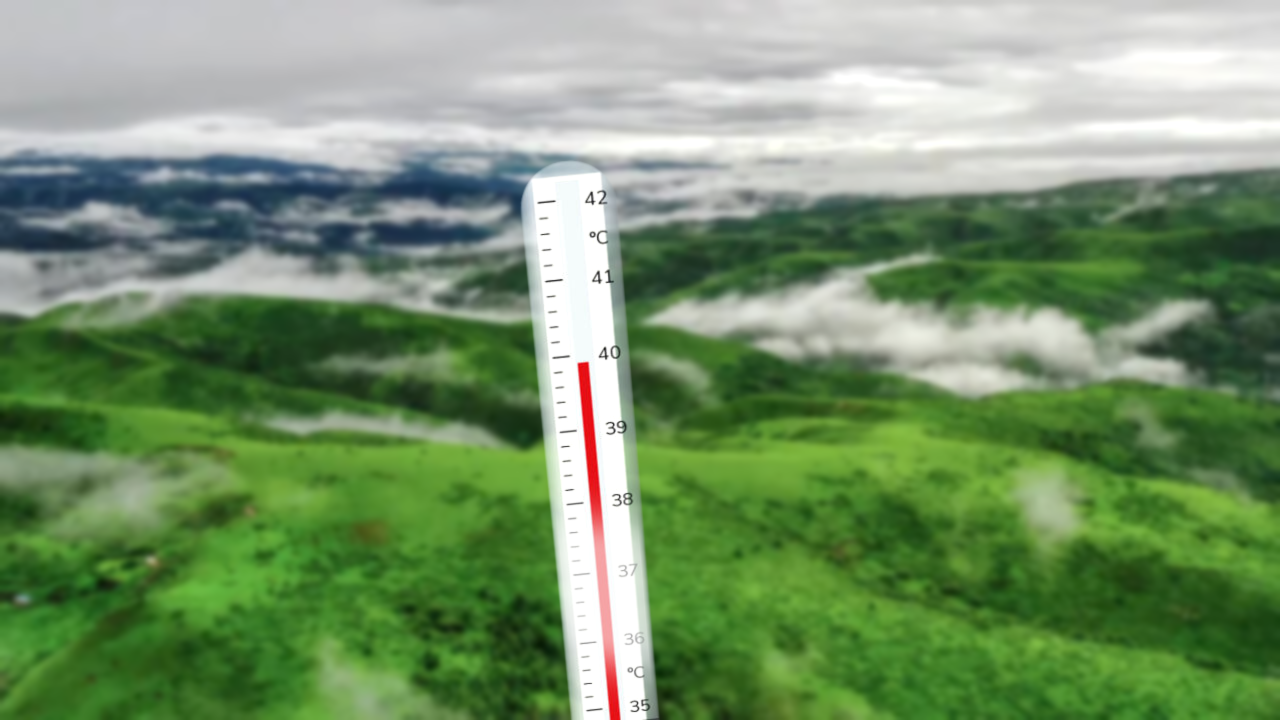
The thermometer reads °C 39.9
